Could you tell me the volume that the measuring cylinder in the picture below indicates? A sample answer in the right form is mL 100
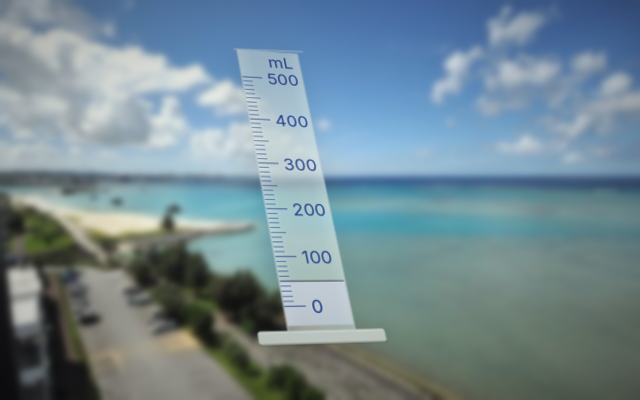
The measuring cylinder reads mL 50
